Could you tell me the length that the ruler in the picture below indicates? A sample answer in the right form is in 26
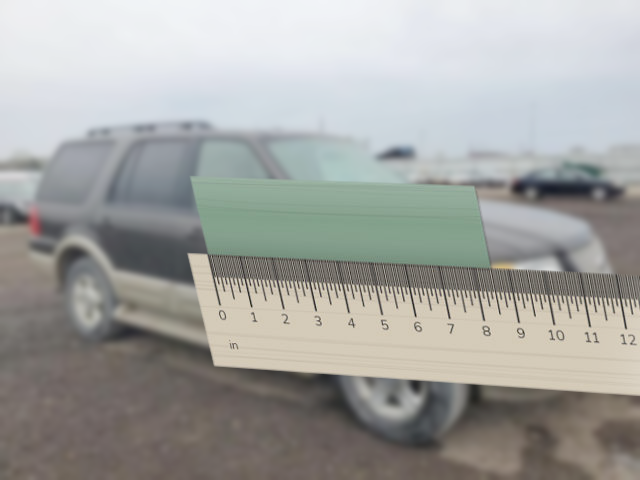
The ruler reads in 8.5
